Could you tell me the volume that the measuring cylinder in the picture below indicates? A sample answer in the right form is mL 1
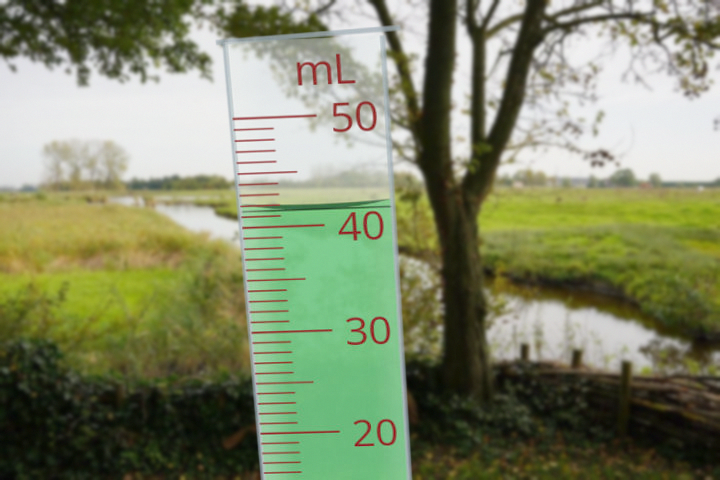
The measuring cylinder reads mL 41.5
